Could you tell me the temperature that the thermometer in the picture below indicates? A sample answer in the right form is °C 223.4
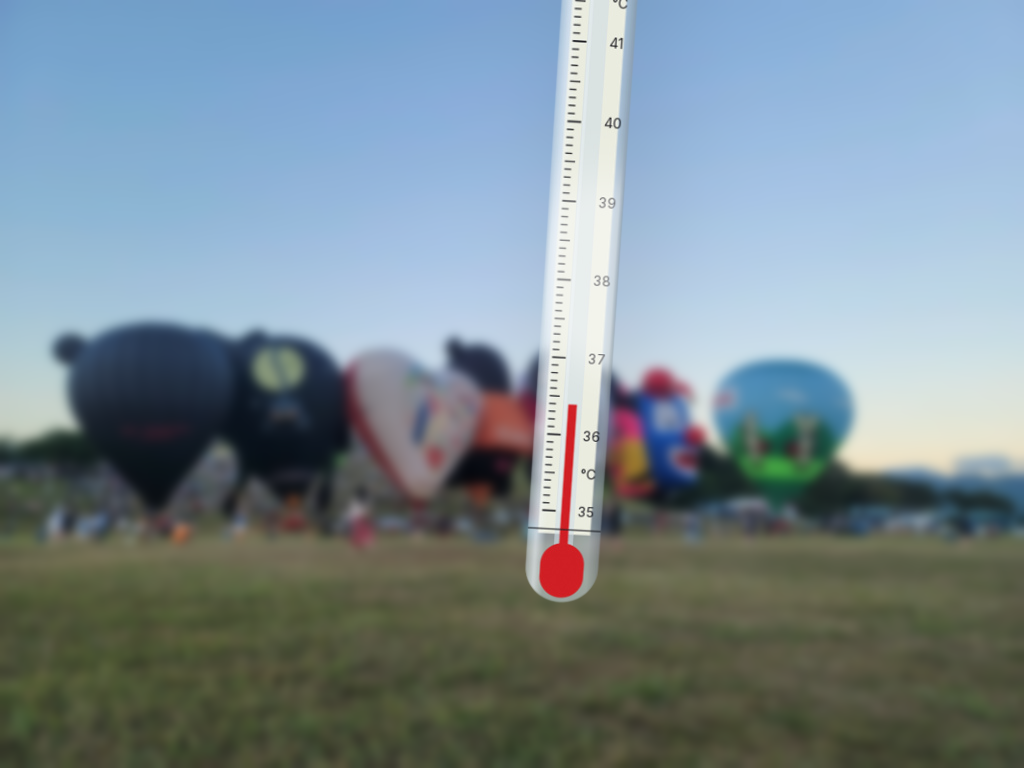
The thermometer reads °C 36.4
